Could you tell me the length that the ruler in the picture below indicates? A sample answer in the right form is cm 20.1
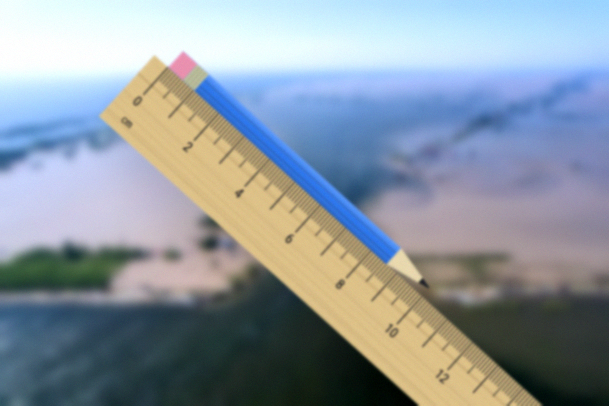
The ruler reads cm 10
